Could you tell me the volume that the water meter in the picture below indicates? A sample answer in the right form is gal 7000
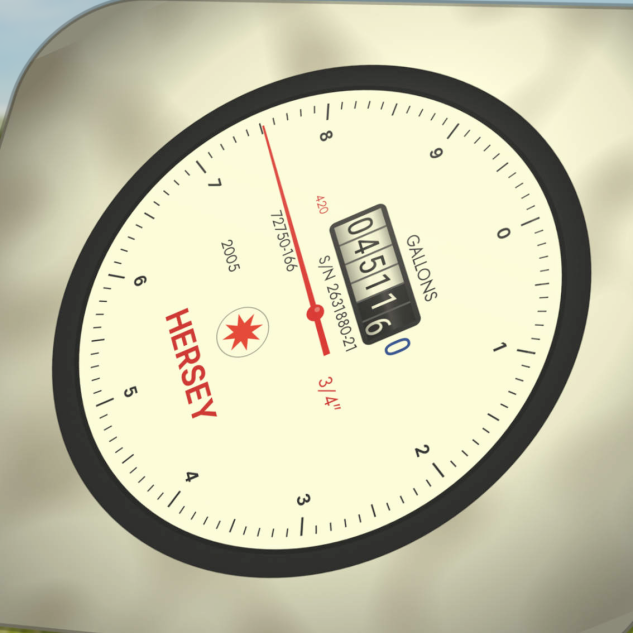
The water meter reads gal 451157.5
